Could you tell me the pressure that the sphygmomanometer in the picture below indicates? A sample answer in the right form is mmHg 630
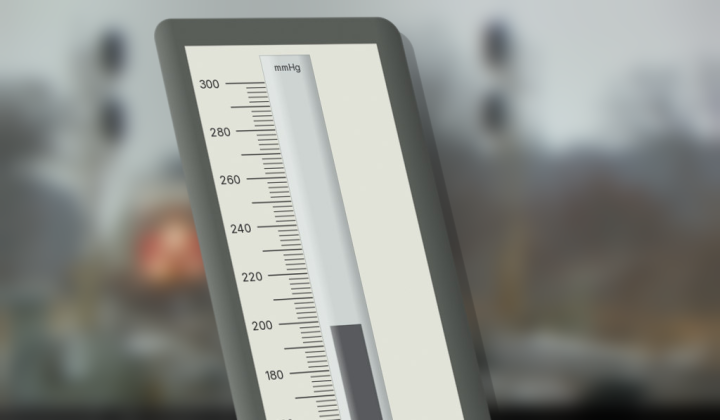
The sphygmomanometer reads mmHg 198
